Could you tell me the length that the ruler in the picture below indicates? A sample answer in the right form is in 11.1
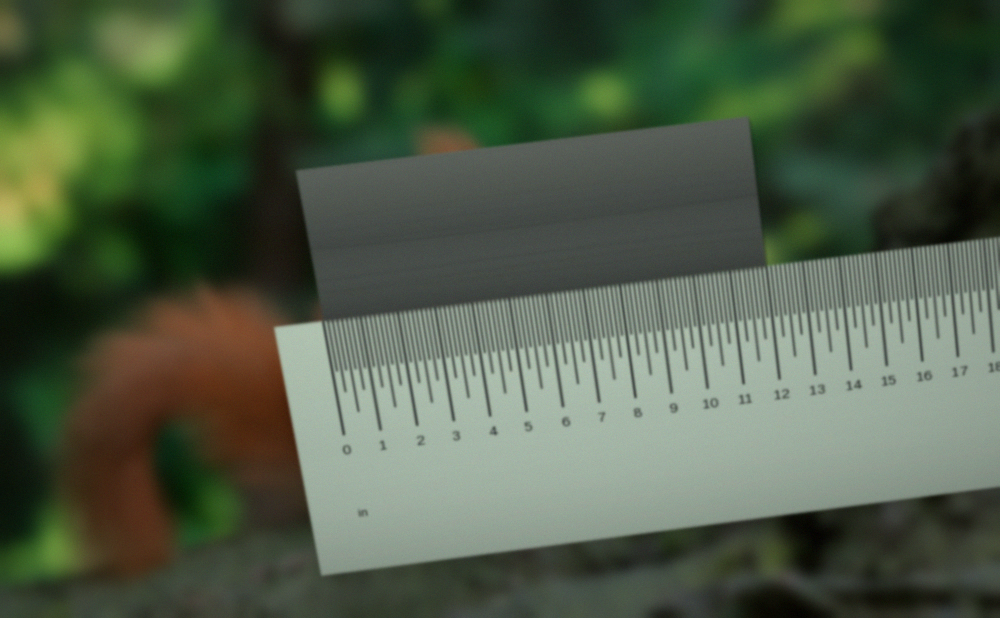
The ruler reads in 12
